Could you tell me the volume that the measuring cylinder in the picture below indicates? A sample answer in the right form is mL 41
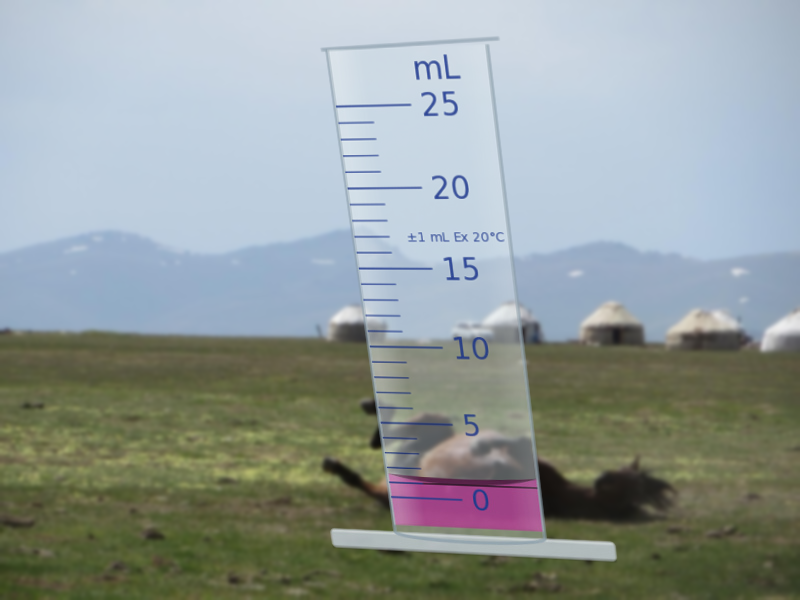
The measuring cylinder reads mL 1
